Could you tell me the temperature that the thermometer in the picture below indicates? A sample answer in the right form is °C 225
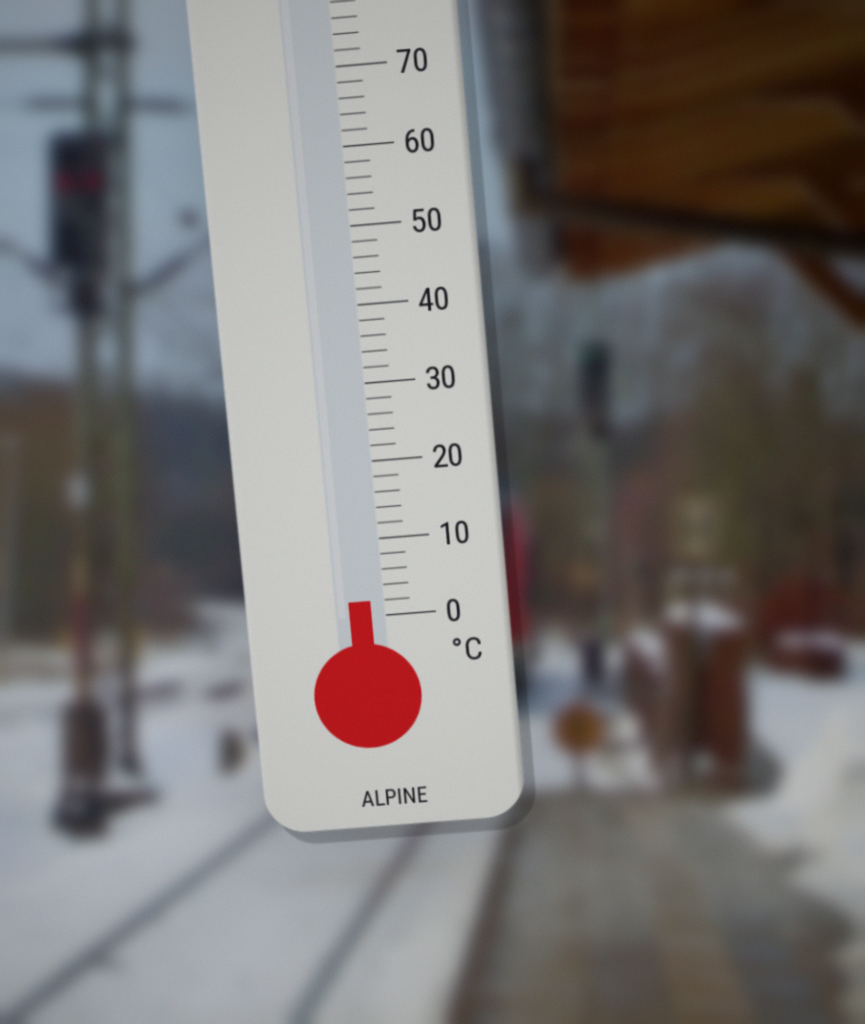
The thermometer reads °C 2
